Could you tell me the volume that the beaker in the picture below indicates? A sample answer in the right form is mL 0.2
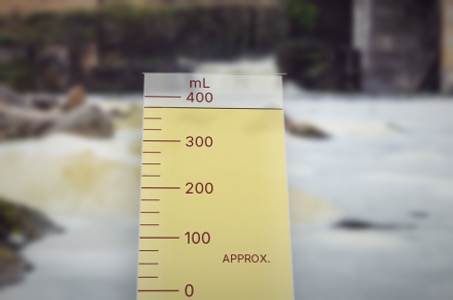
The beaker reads mL 375
